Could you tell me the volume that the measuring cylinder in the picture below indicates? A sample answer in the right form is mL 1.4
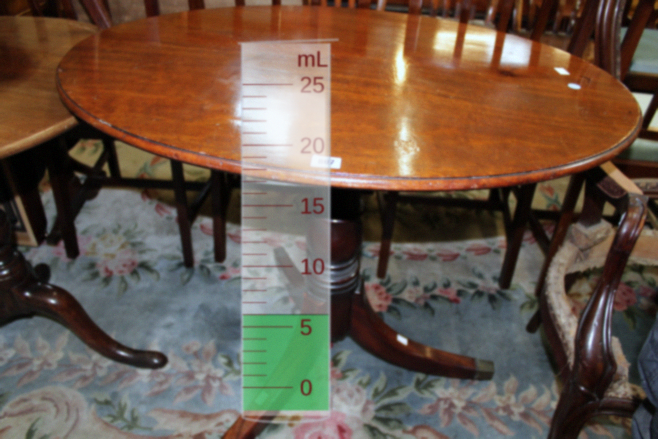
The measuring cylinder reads mL 6
